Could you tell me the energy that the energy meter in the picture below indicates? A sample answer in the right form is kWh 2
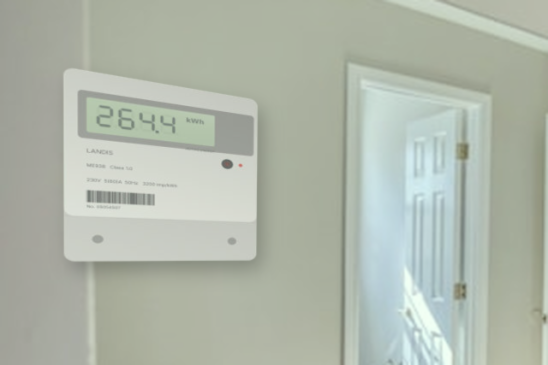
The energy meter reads kWh 264.4
